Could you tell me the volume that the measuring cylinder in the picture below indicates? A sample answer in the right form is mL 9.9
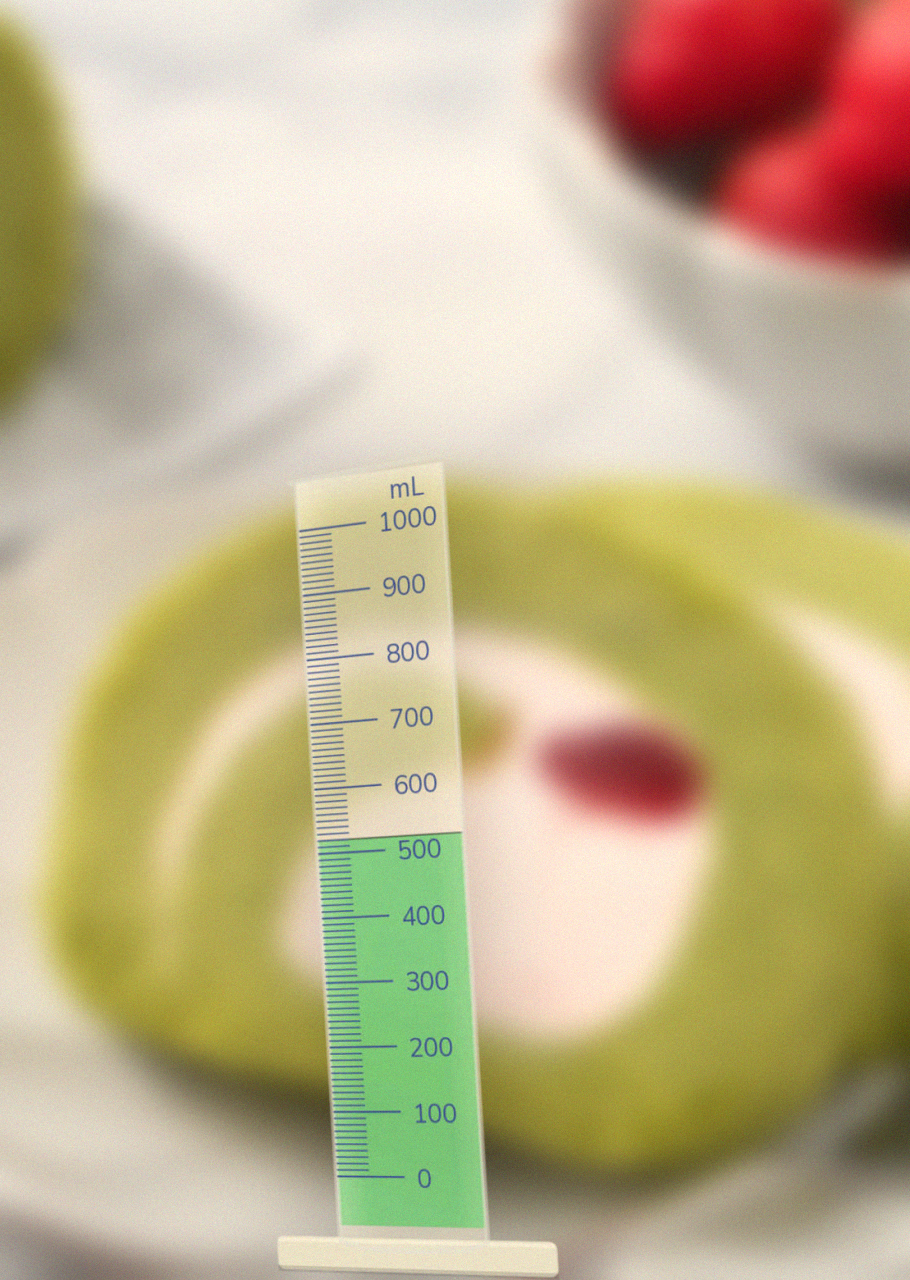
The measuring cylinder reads mL 520
